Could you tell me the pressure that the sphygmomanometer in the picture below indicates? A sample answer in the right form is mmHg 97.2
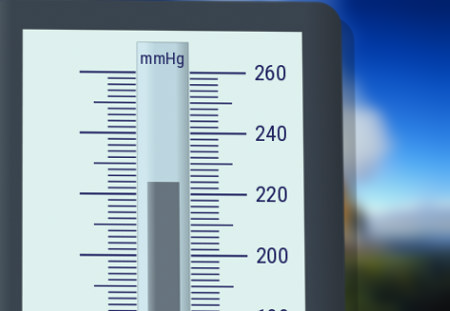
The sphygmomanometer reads mmHg 224
